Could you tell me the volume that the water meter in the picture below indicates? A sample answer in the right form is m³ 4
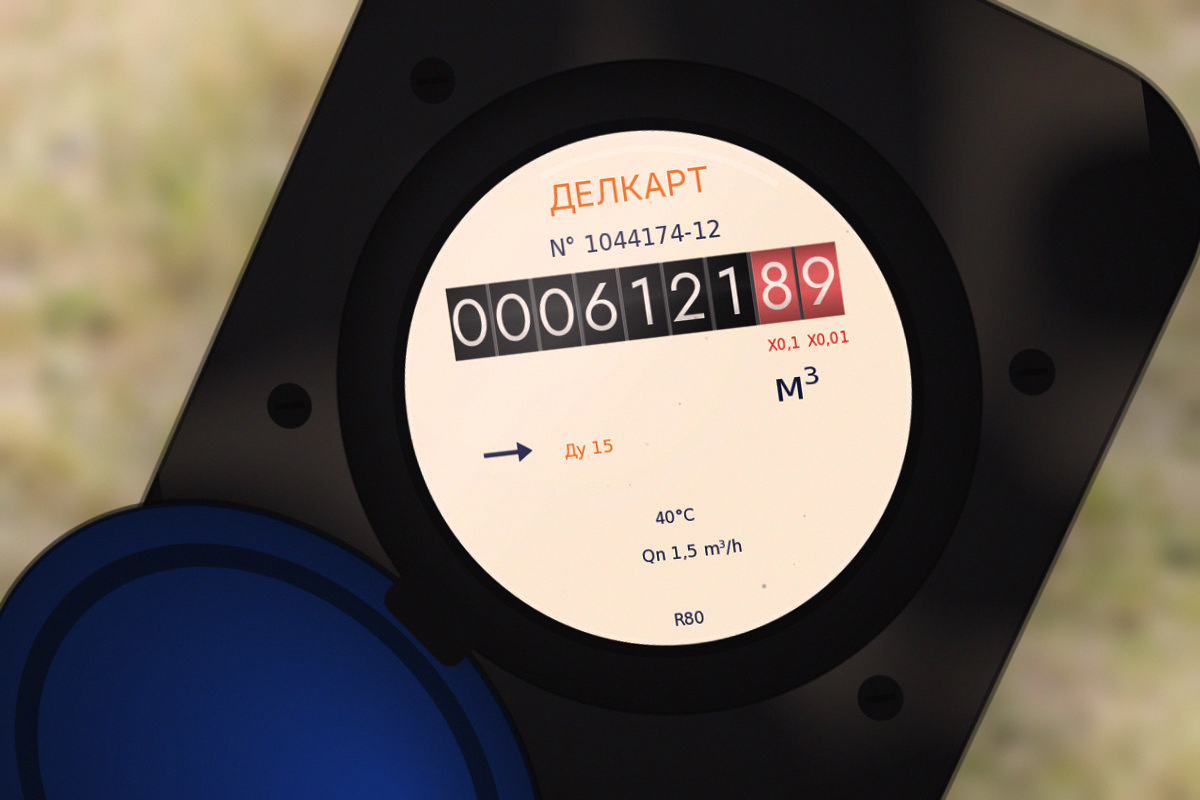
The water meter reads m³ 6121.89
